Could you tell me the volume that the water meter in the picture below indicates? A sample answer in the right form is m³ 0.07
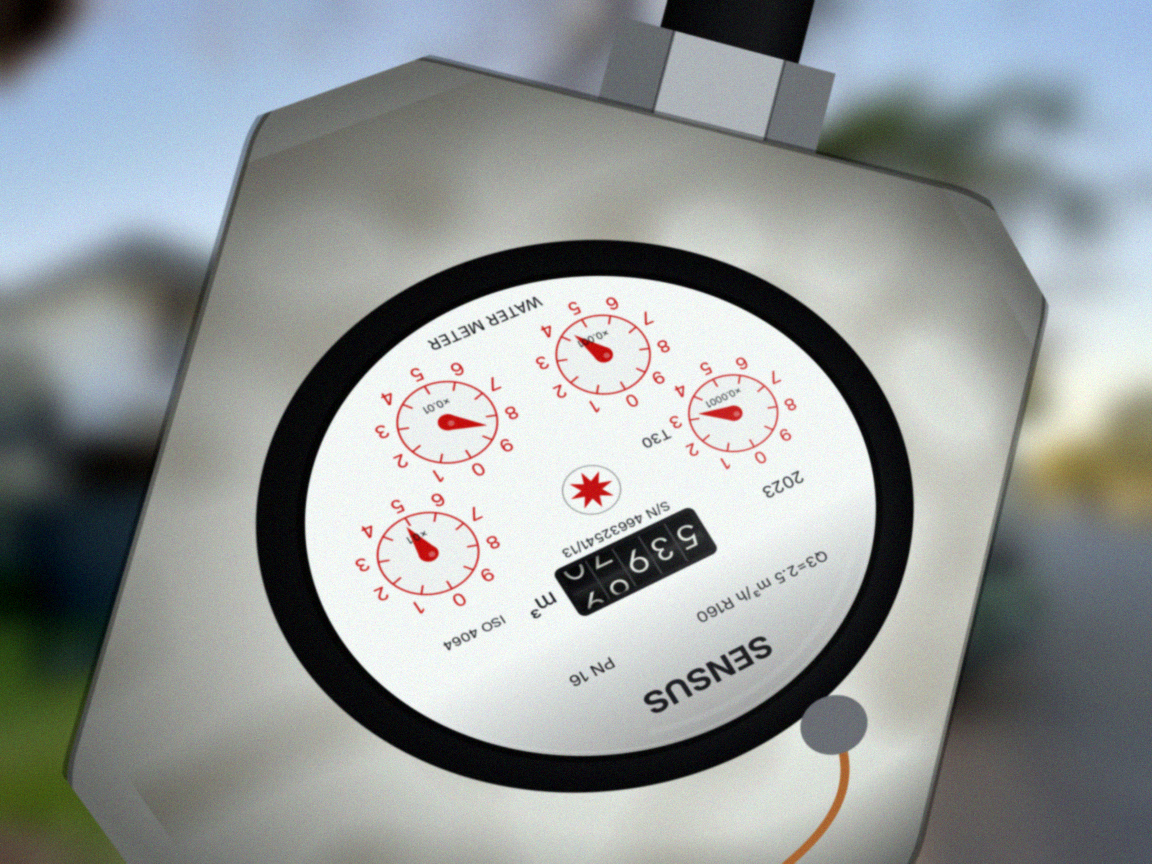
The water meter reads m³ 53969.4843
